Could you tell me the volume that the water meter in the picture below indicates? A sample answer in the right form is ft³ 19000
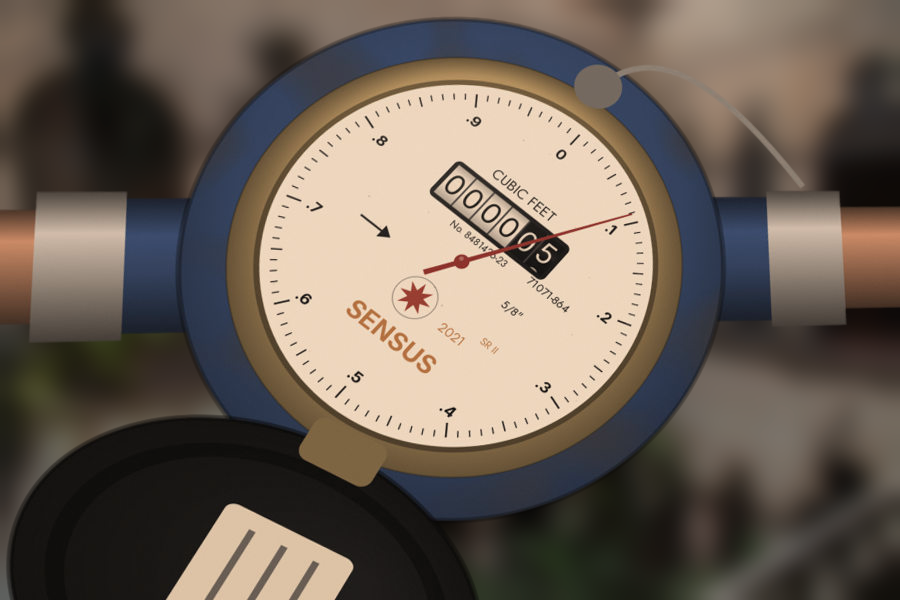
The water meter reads ft³ 5.09
